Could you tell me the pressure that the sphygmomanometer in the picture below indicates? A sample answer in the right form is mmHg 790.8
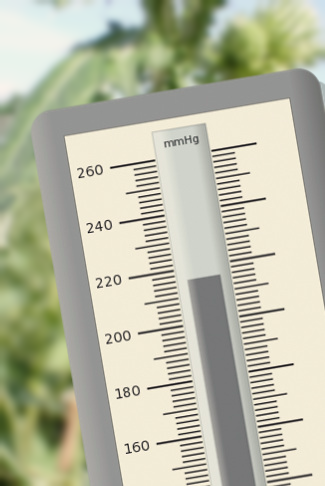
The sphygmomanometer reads mmHg 216
